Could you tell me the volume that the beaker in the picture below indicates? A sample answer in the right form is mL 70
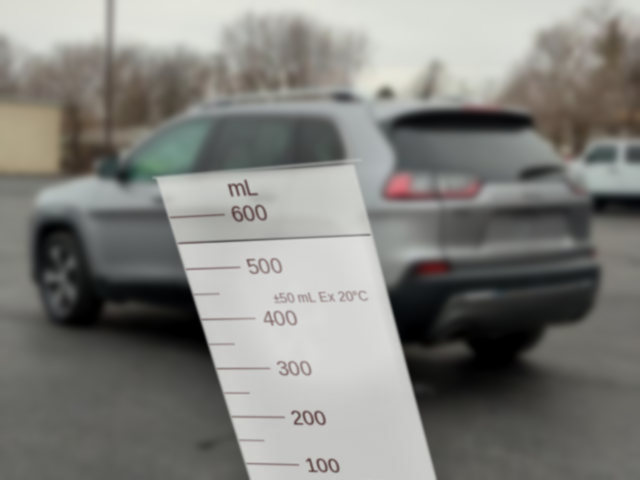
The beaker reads mL 550
